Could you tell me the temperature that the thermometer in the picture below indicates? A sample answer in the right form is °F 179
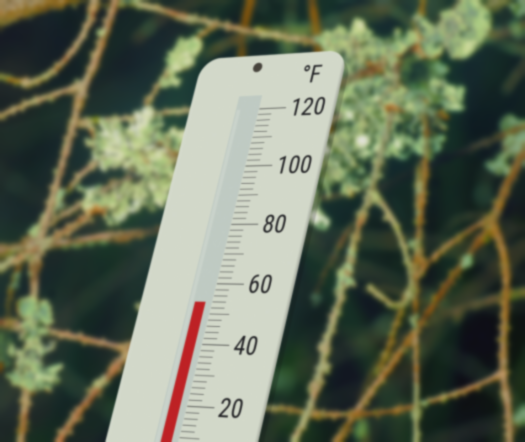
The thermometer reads °F 54
